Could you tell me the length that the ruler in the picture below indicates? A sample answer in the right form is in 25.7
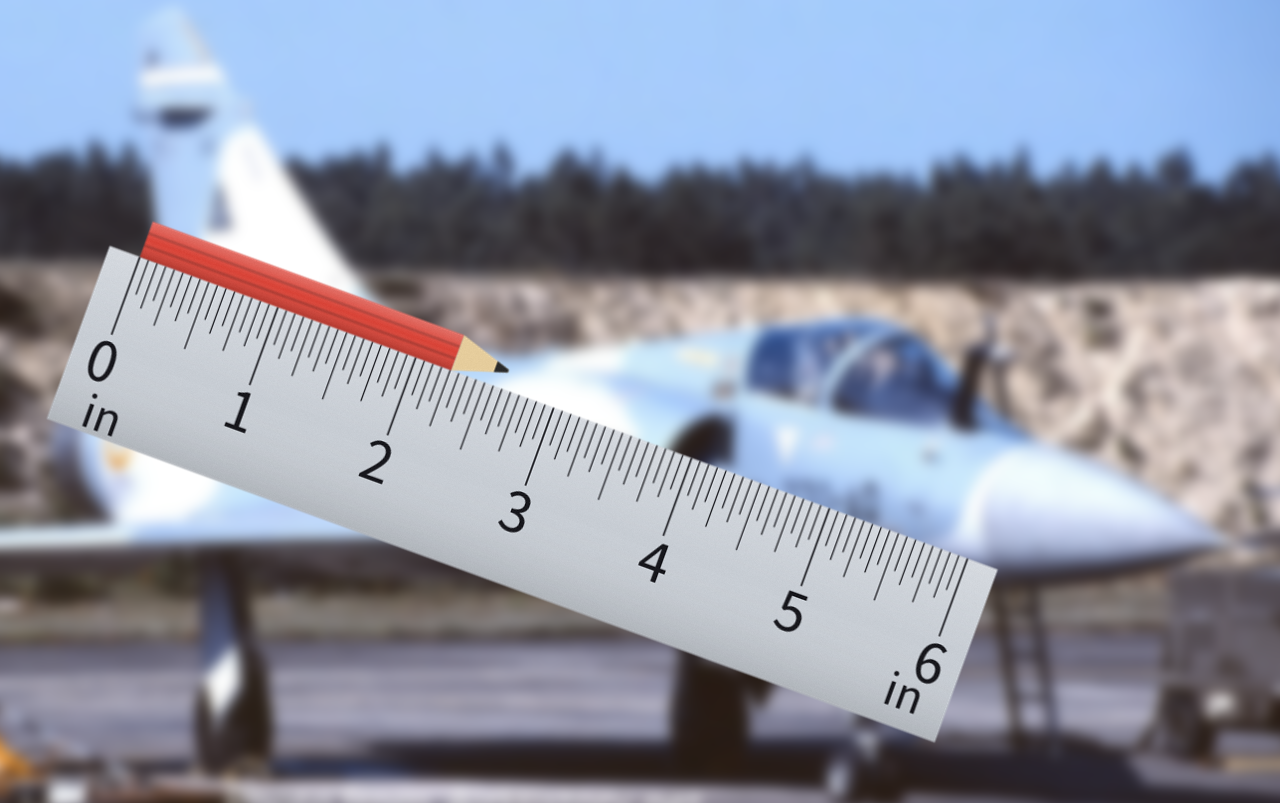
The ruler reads in 2.625
